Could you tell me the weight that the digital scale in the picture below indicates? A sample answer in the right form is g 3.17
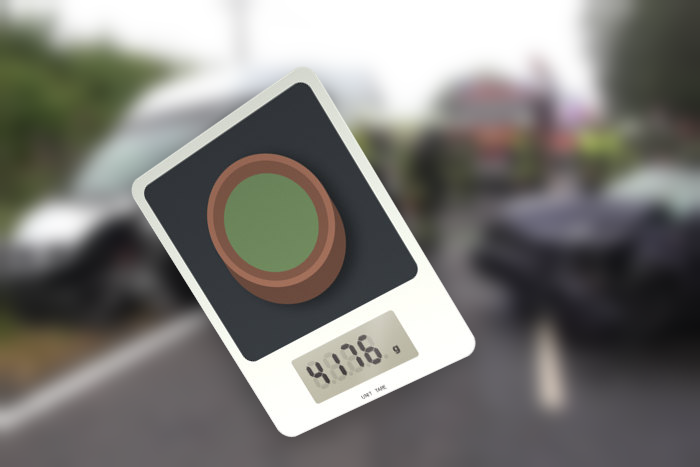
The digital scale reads g 4176
